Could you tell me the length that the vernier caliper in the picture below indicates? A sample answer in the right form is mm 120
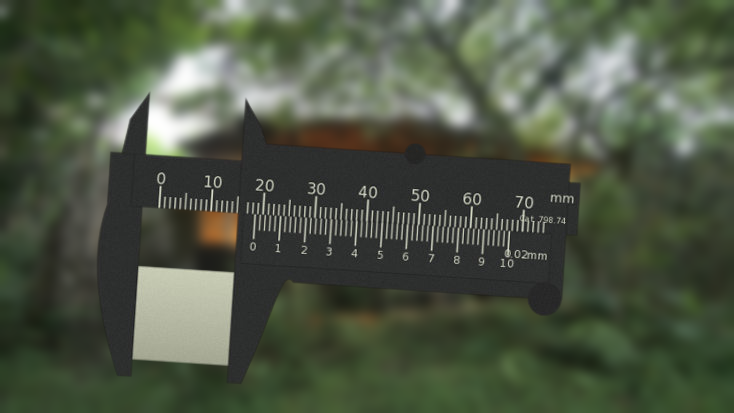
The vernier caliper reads mm 18.5
